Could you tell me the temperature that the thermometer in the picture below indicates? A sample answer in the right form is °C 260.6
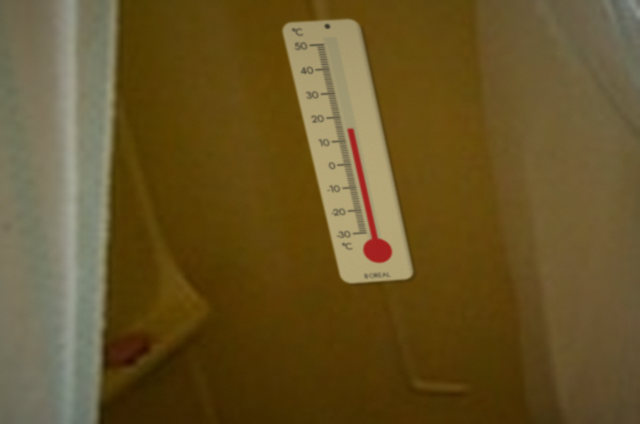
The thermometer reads °C 15
